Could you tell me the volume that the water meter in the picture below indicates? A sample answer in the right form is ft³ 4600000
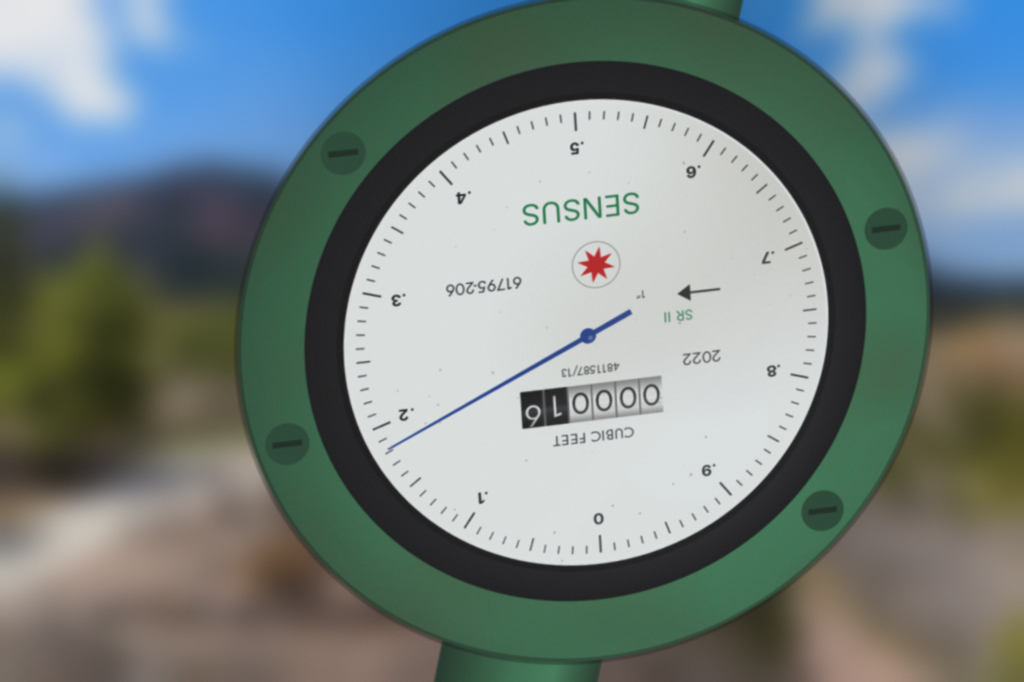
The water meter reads ft³ 16.18
